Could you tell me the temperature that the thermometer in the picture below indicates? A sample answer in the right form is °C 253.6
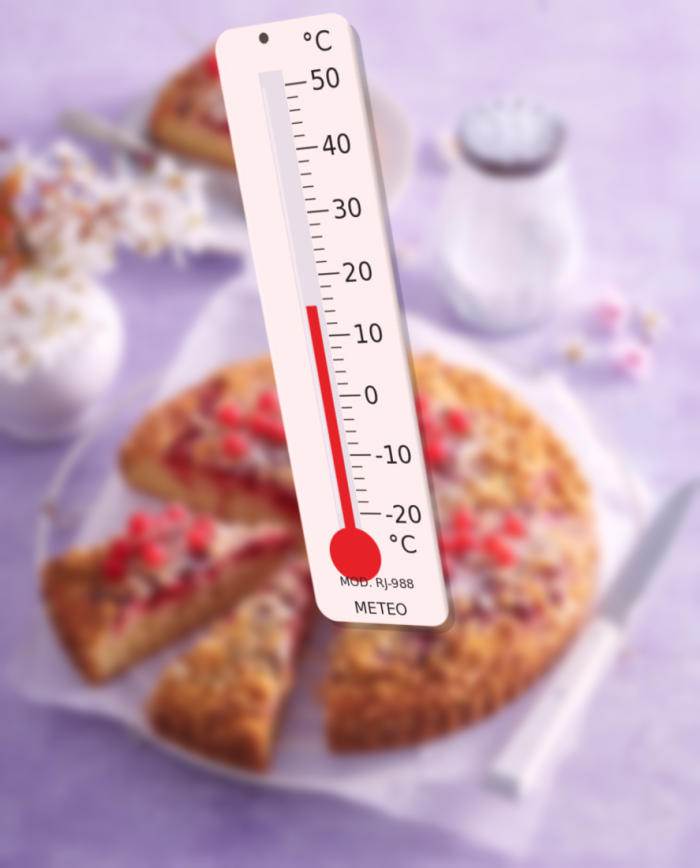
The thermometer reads °C 15
